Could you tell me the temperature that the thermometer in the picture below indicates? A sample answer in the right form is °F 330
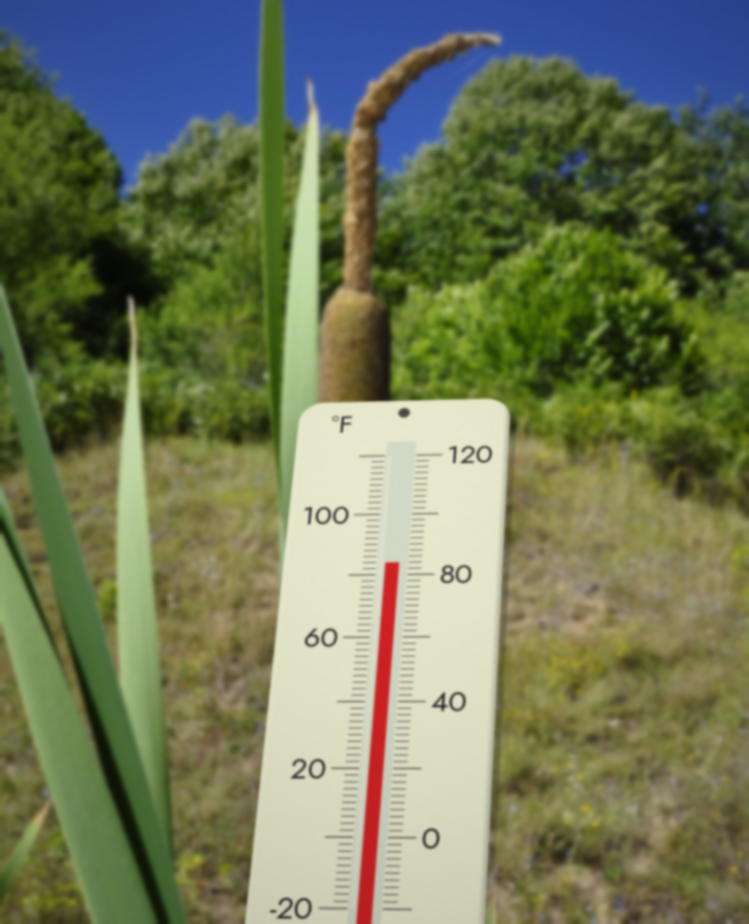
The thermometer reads °F 84
